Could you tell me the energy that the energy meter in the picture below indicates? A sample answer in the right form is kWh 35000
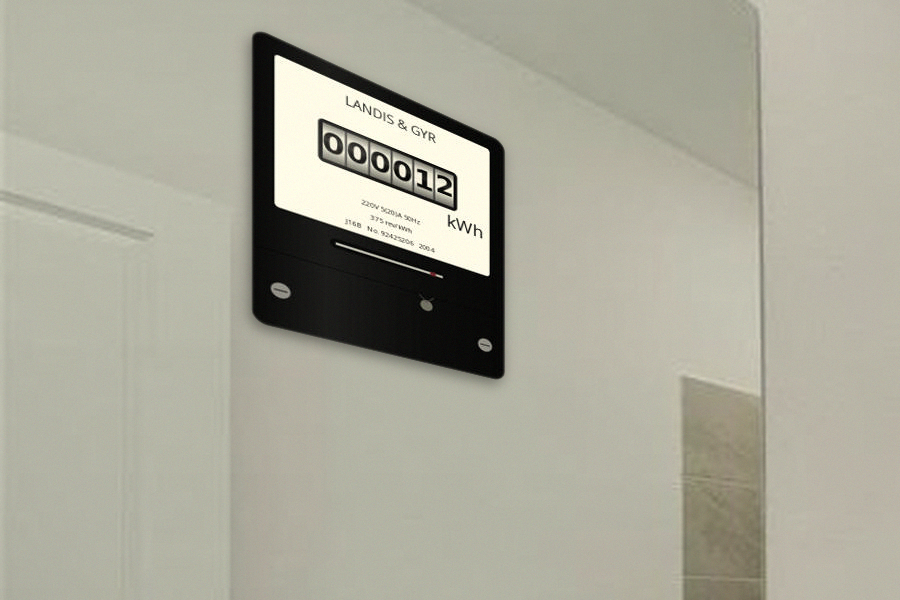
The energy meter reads kWh 12
